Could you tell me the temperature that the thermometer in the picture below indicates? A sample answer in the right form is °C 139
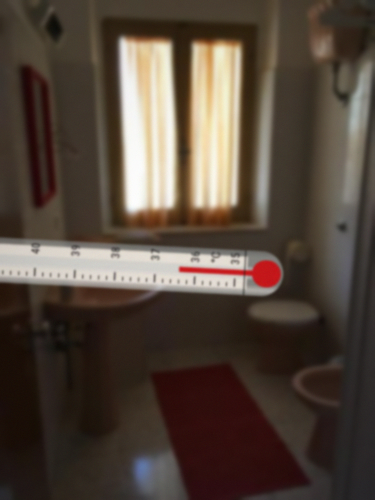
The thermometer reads °C 36.4
